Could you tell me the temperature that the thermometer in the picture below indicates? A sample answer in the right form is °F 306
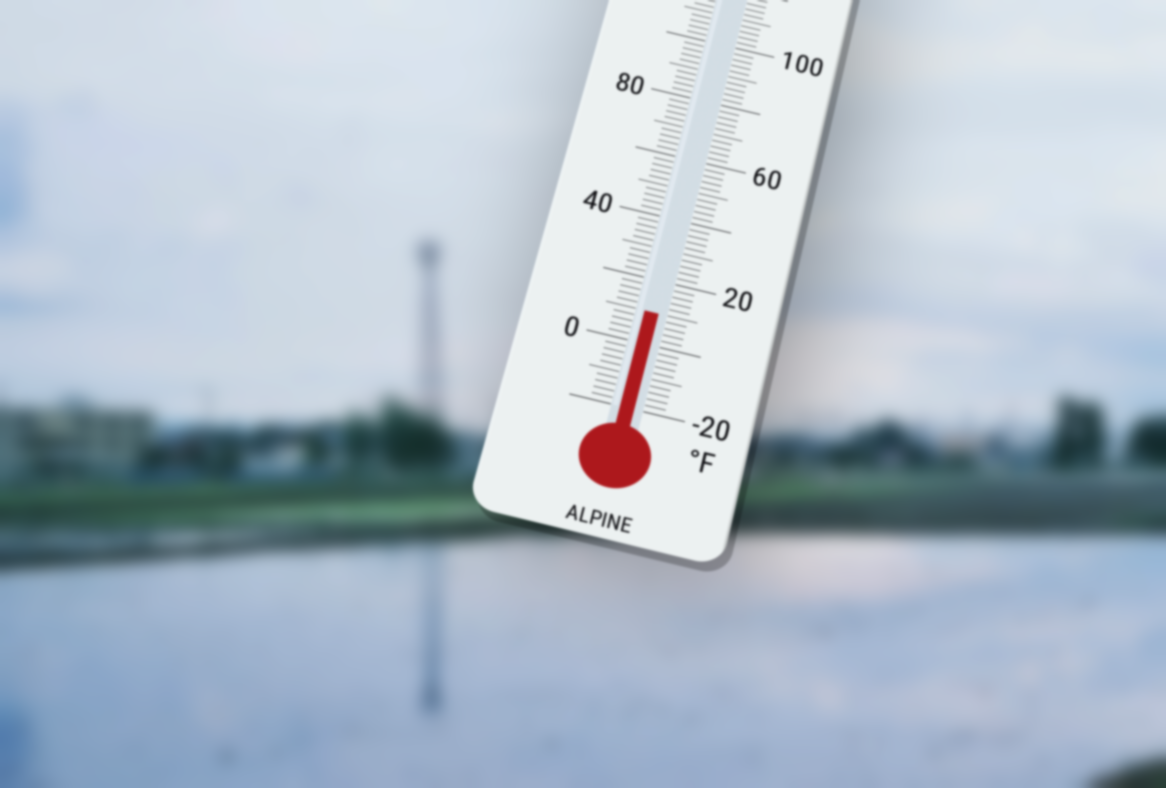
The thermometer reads °F 10
